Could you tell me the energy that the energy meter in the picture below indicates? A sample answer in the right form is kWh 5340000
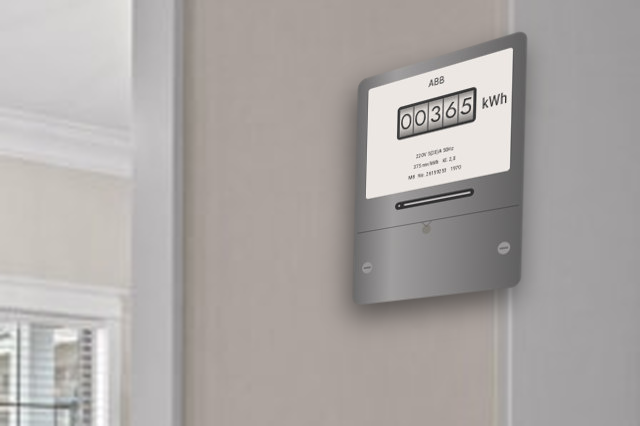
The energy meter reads kWh 365
